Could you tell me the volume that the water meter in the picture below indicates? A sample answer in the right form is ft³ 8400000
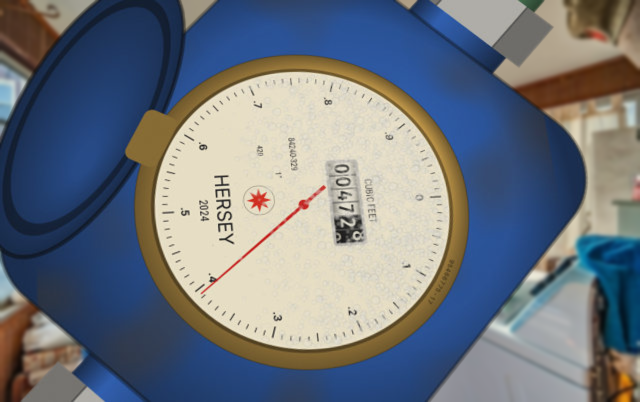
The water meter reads ft³ 4728.39
